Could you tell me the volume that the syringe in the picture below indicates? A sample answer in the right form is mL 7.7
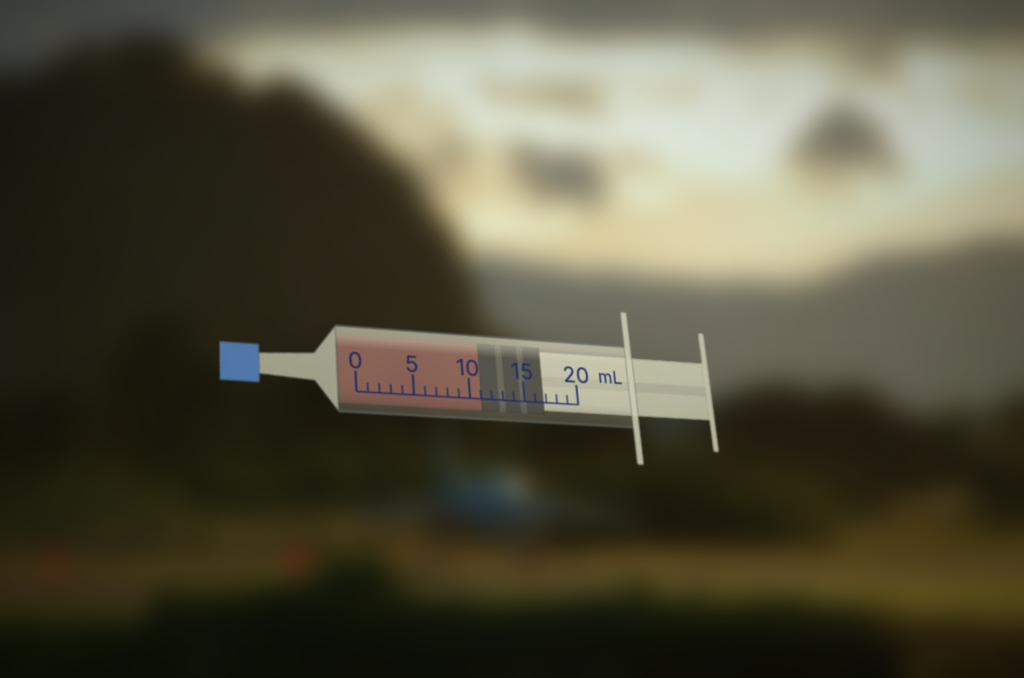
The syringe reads mL 11
